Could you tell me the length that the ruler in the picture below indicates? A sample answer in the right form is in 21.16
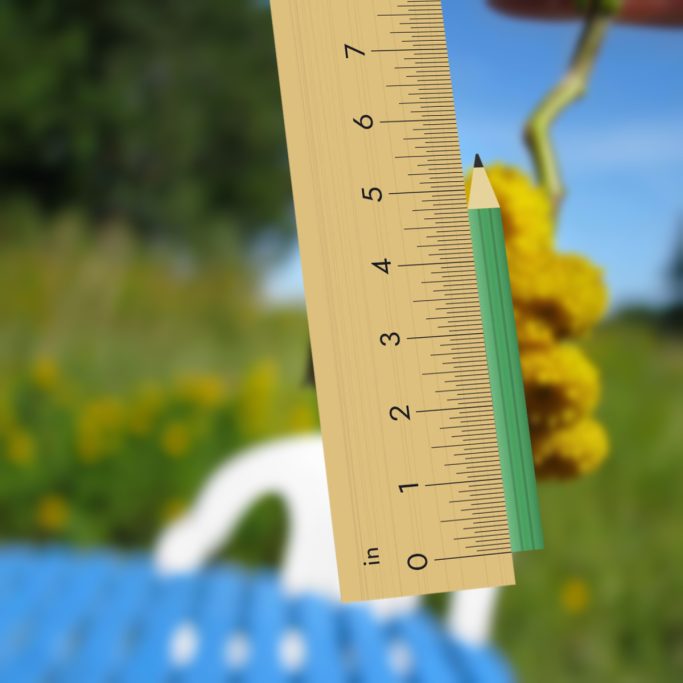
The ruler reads in 5.5
